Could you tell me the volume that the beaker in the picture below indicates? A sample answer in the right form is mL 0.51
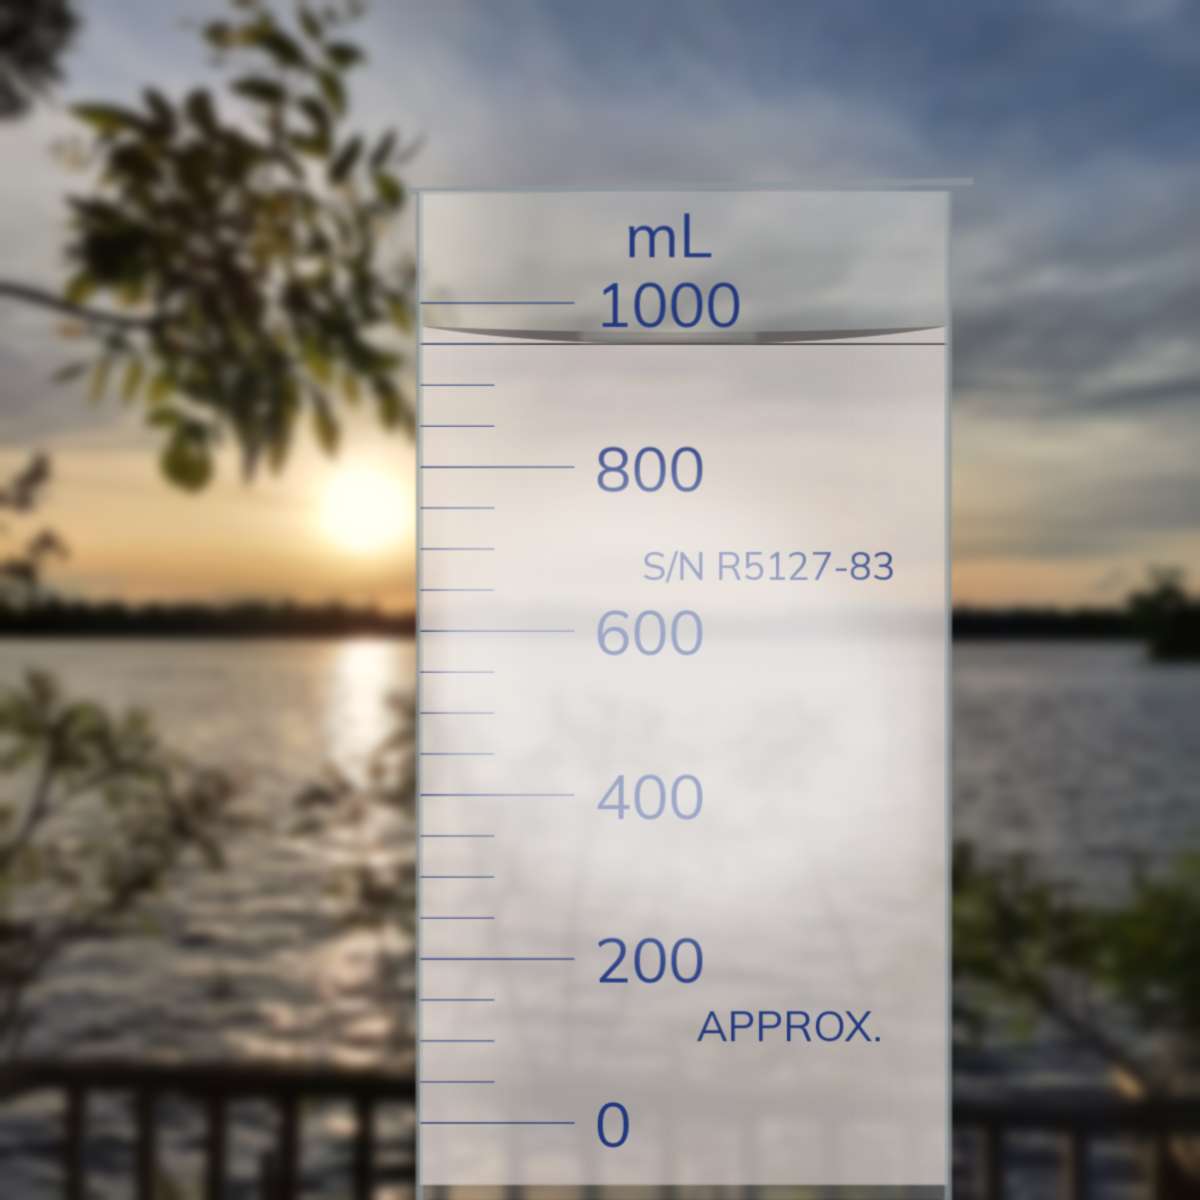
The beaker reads mL 950
